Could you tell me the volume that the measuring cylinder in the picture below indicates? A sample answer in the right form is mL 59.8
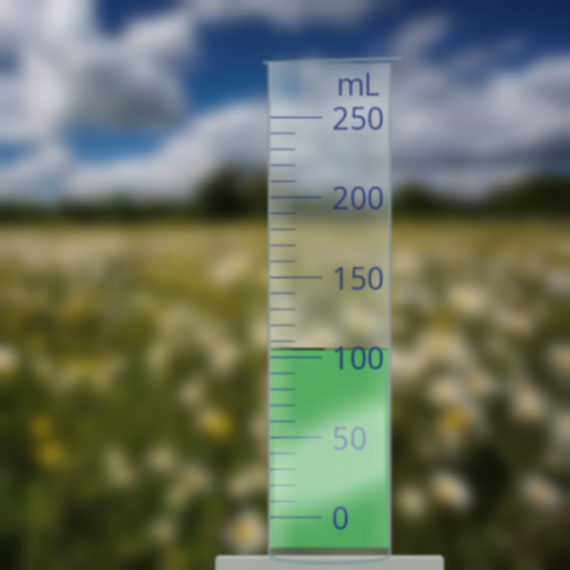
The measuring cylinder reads mL 105
